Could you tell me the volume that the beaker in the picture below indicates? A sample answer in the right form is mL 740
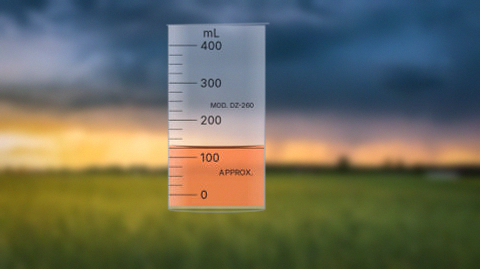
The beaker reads mL 125
